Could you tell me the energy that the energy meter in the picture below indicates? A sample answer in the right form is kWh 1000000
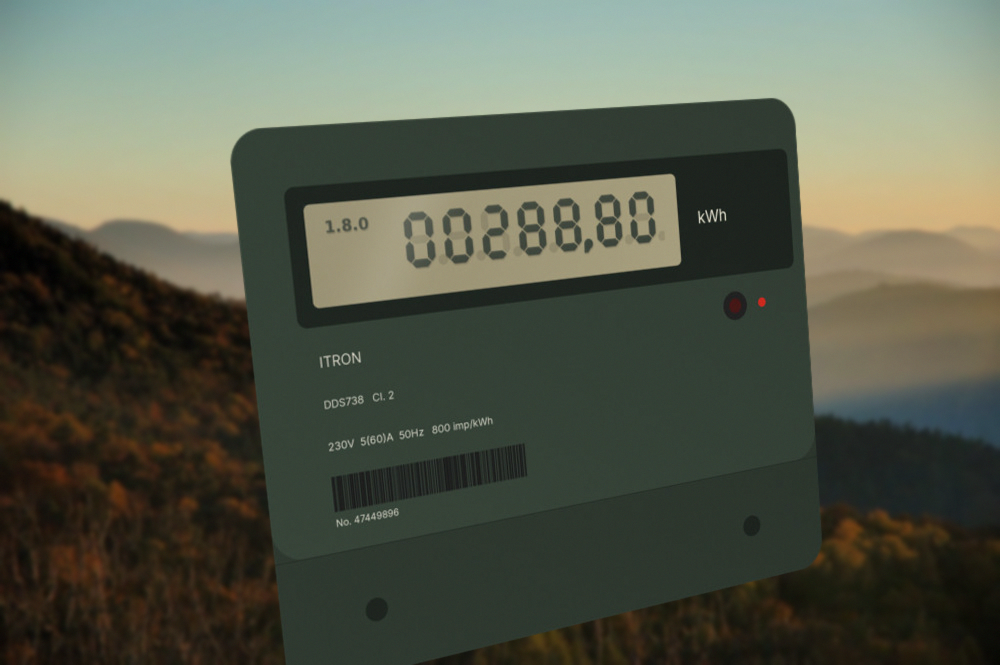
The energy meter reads kWh 288.80
